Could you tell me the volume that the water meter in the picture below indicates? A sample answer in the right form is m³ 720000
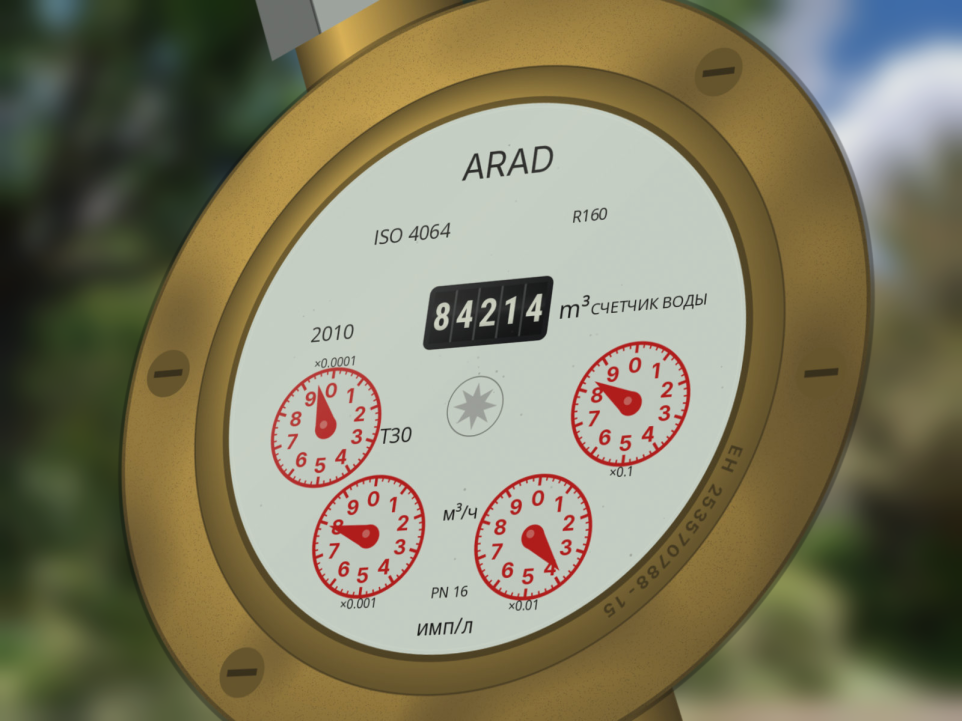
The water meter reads m³ 84214.8379
